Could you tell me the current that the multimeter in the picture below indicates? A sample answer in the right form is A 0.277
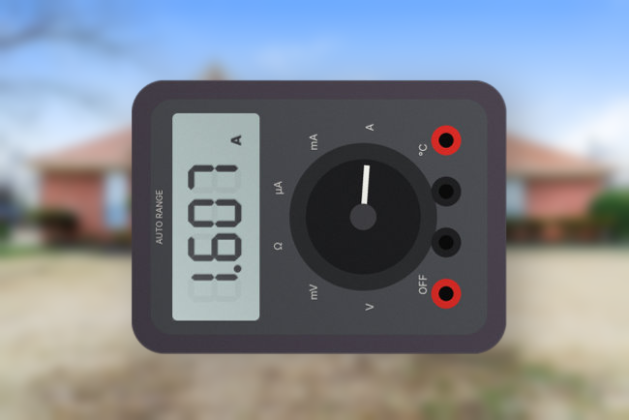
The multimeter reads A 1.607
